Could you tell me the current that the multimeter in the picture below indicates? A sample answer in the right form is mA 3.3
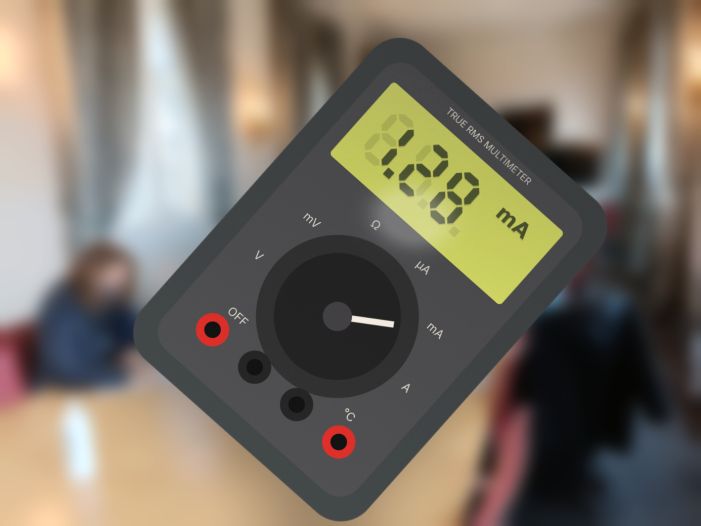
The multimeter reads mA 1.28
